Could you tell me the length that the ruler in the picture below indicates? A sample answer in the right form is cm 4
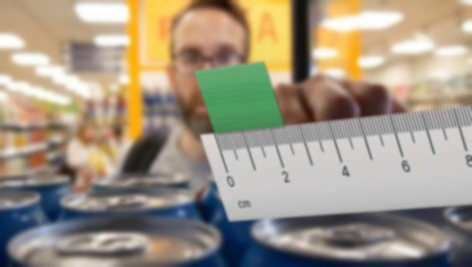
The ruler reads cm 2.5
